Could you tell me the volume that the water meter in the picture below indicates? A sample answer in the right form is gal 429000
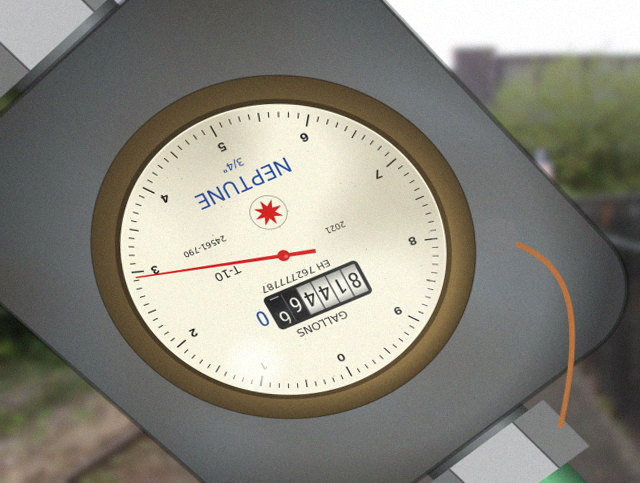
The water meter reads gal 8144662.9
